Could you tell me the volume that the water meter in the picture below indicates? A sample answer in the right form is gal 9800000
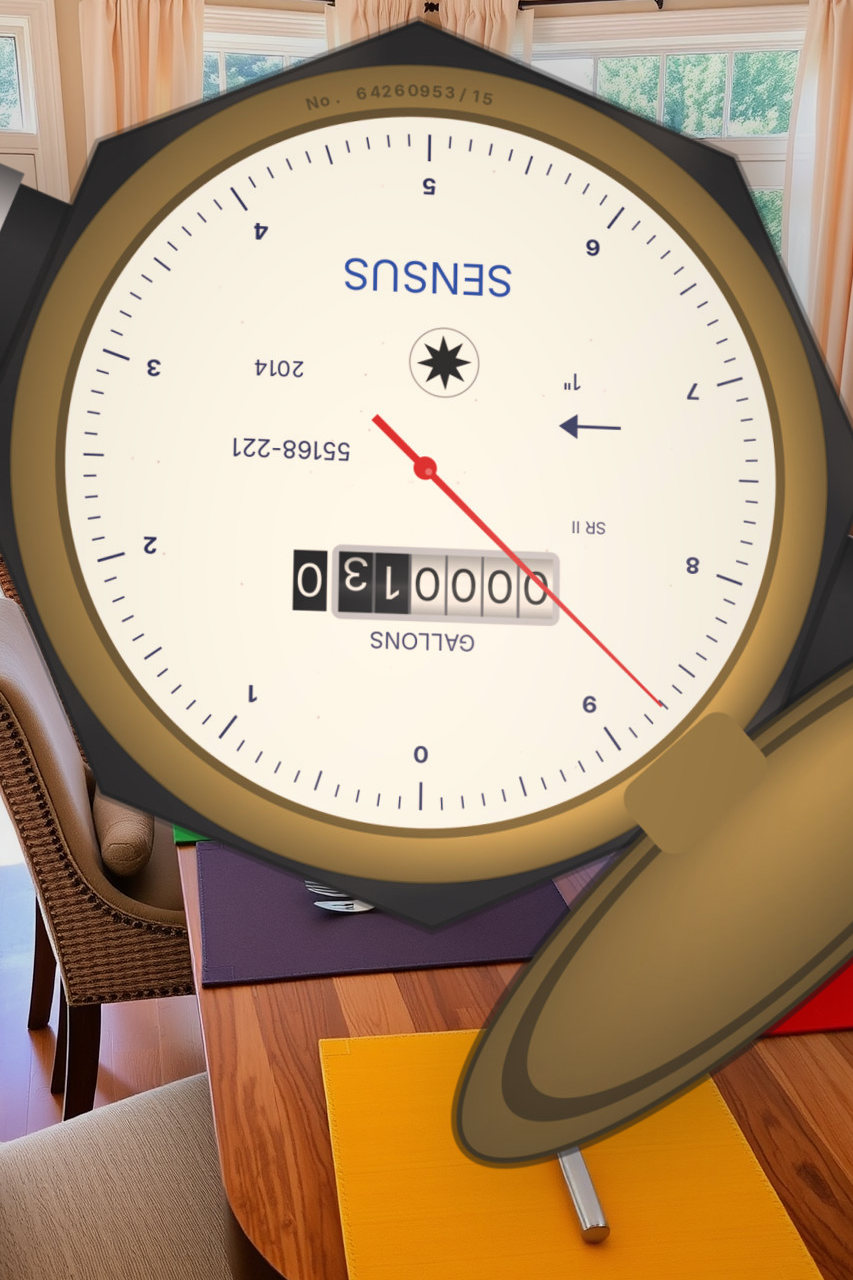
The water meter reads gal 128.7
